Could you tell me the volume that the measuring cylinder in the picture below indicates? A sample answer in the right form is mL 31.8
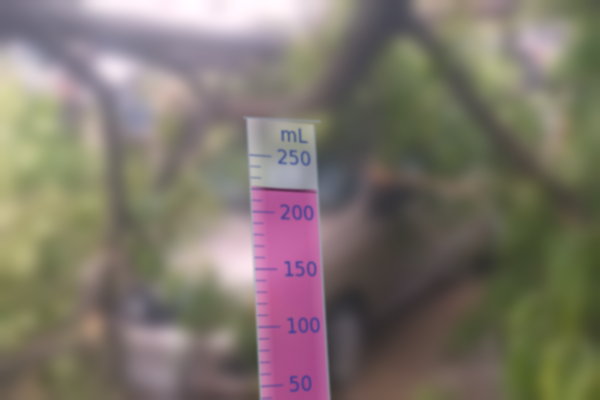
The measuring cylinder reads mL 220
